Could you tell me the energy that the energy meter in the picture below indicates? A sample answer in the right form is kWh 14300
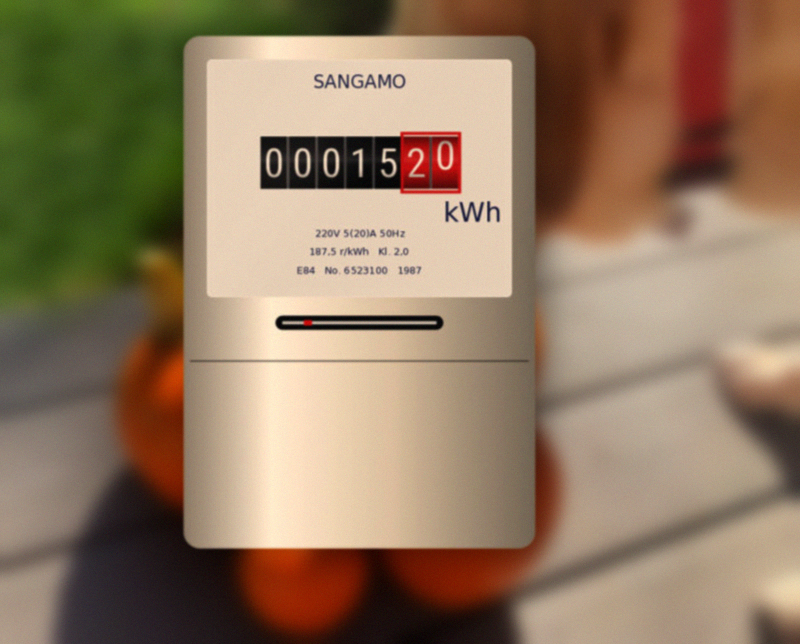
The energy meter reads kWh 15.20
